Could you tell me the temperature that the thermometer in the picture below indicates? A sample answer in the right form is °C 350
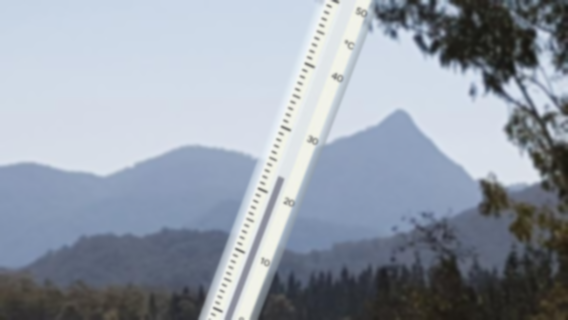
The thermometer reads °C 23
